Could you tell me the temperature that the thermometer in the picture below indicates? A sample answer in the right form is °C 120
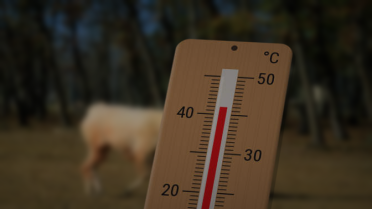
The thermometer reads °C 42
